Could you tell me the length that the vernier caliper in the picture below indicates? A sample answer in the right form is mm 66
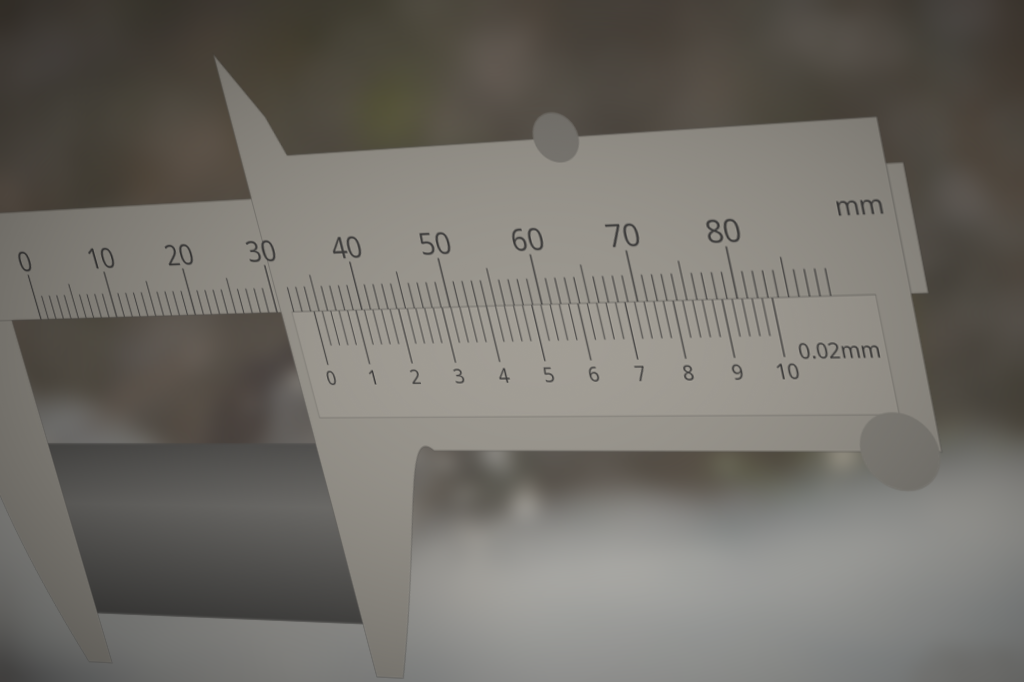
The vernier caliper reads mm 34.4
